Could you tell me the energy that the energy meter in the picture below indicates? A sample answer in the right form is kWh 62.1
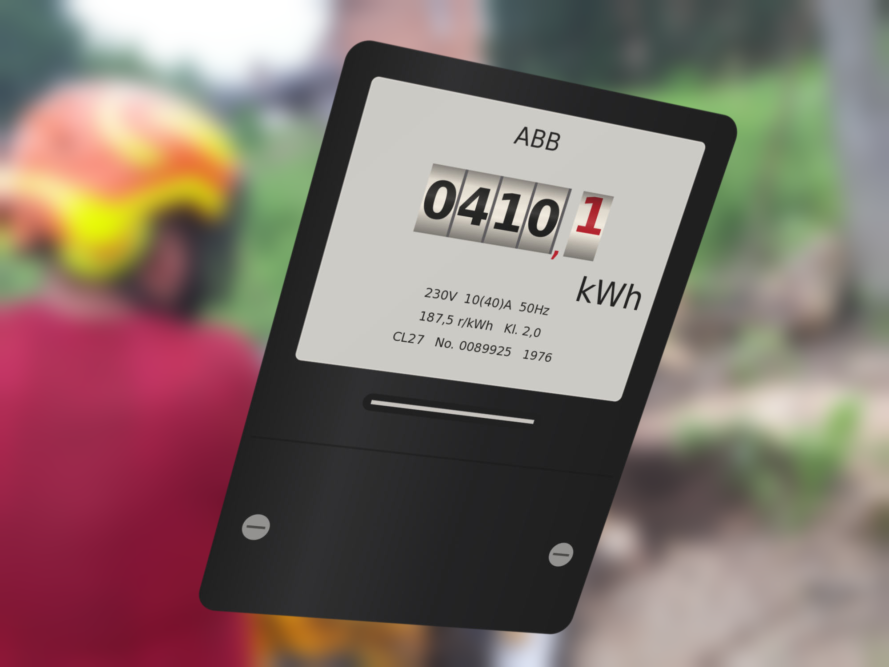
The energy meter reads kWh 410.1
